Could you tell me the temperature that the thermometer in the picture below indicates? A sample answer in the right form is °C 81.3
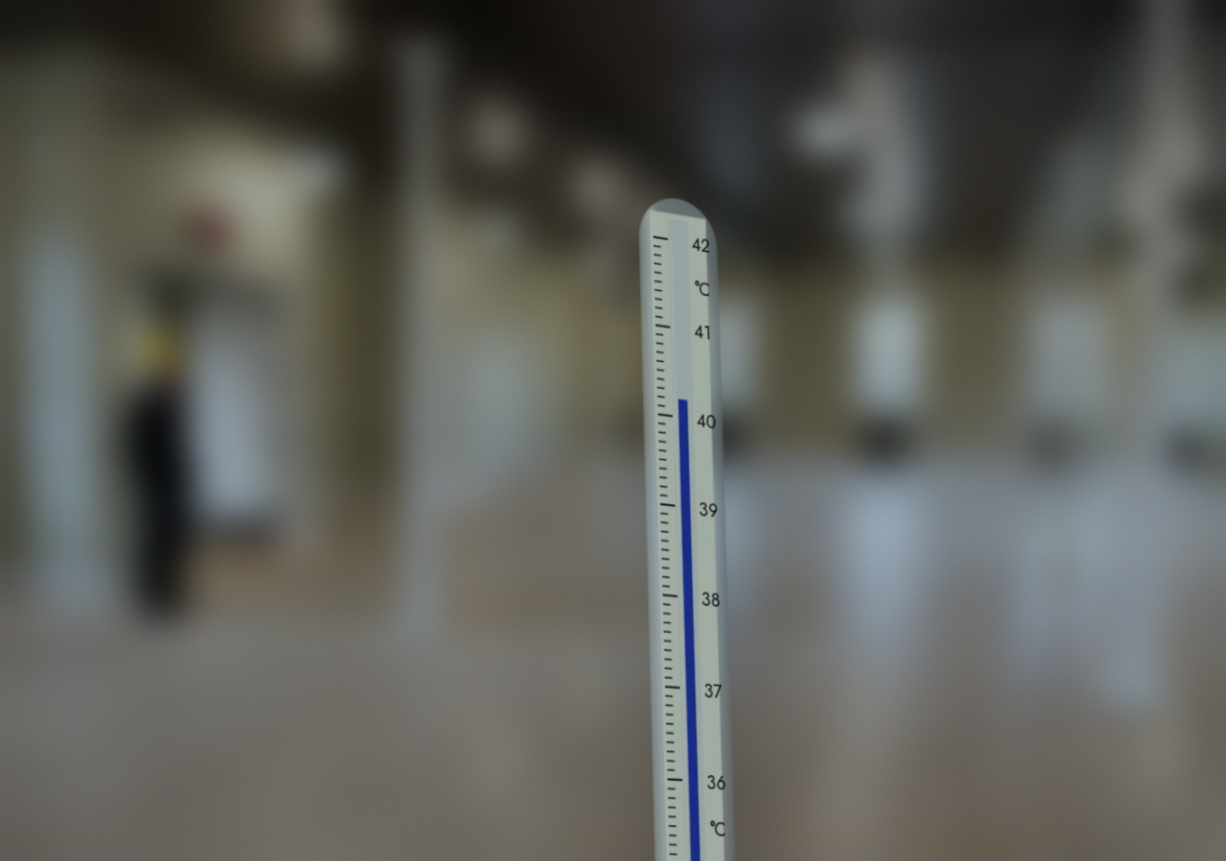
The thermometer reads °C 40.2
